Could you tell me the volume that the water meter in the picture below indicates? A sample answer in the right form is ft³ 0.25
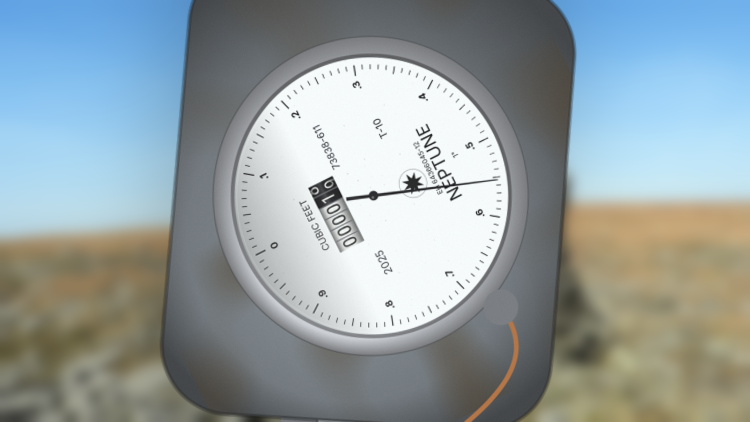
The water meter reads ft³ 18.55
